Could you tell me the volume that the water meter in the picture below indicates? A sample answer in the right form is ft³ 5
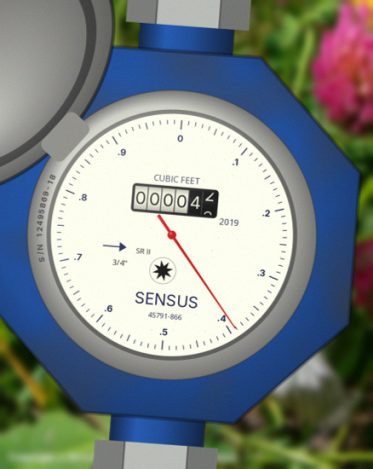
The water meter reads ft³ 42.39
